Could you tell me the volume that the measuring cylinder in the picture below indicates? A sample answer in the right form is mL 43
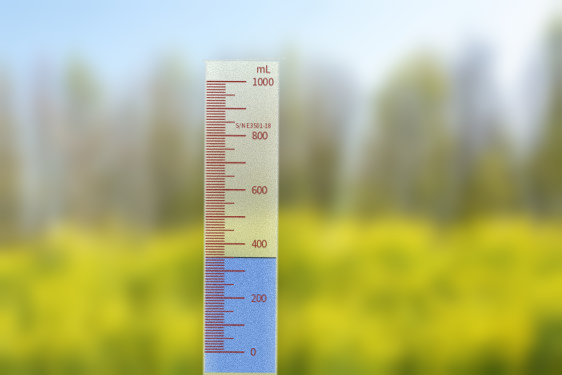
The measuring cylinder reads mL 350
